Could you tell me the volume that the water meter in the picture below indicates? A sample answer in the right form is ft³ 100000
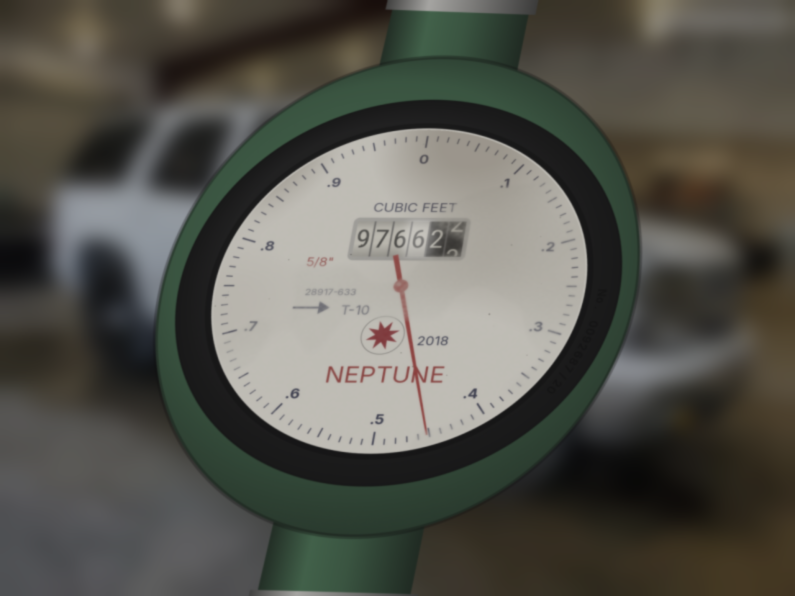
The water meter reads ft³ 976622.45
